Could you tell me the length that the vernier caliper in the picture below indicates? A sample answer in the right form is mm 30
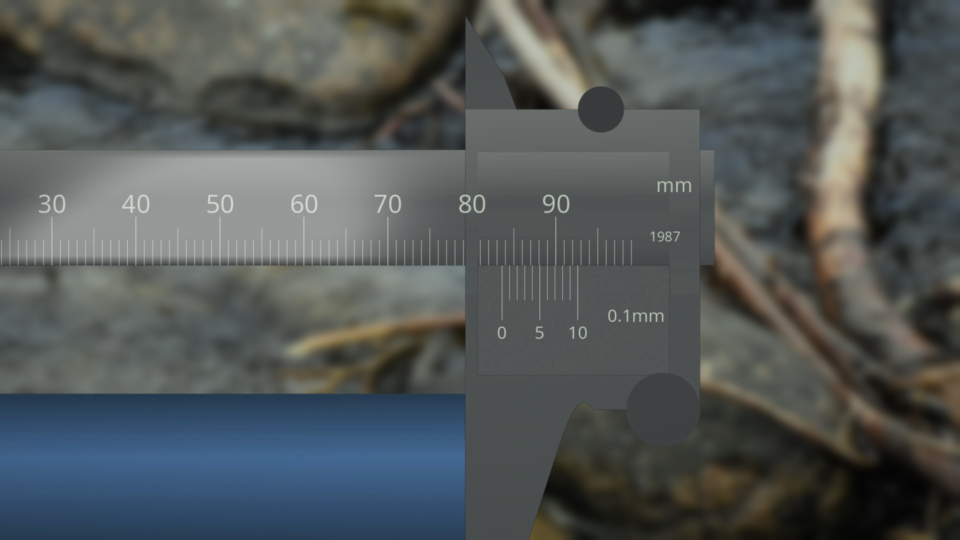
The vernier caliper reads mm 83.6
